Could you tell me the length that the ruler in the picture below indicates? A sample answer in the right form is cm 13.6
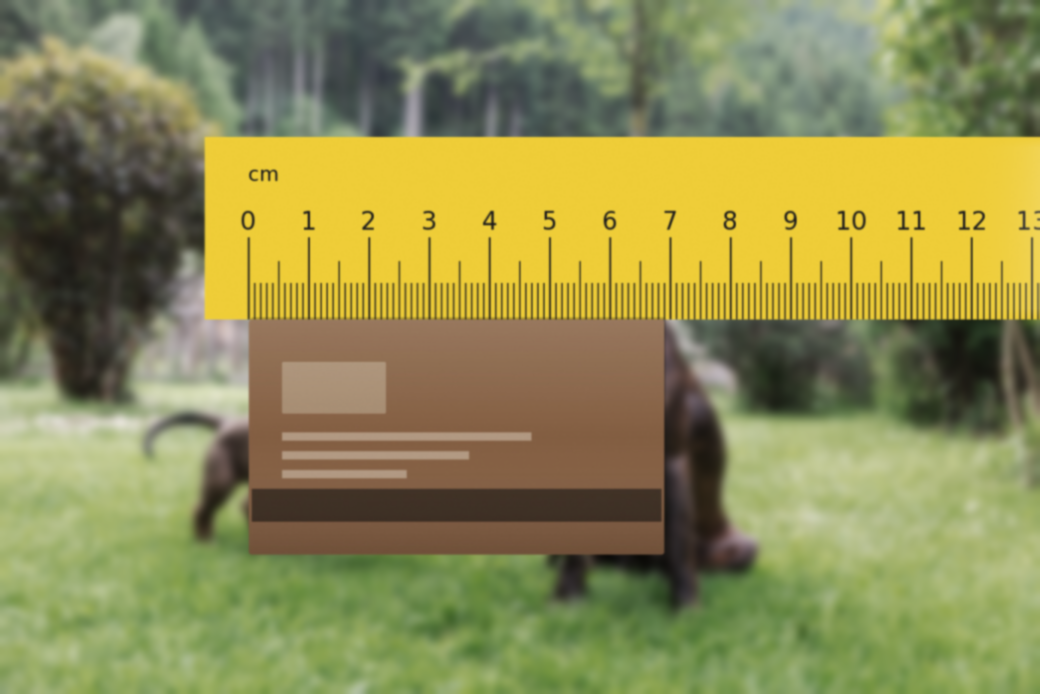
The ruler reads cm 6.9
